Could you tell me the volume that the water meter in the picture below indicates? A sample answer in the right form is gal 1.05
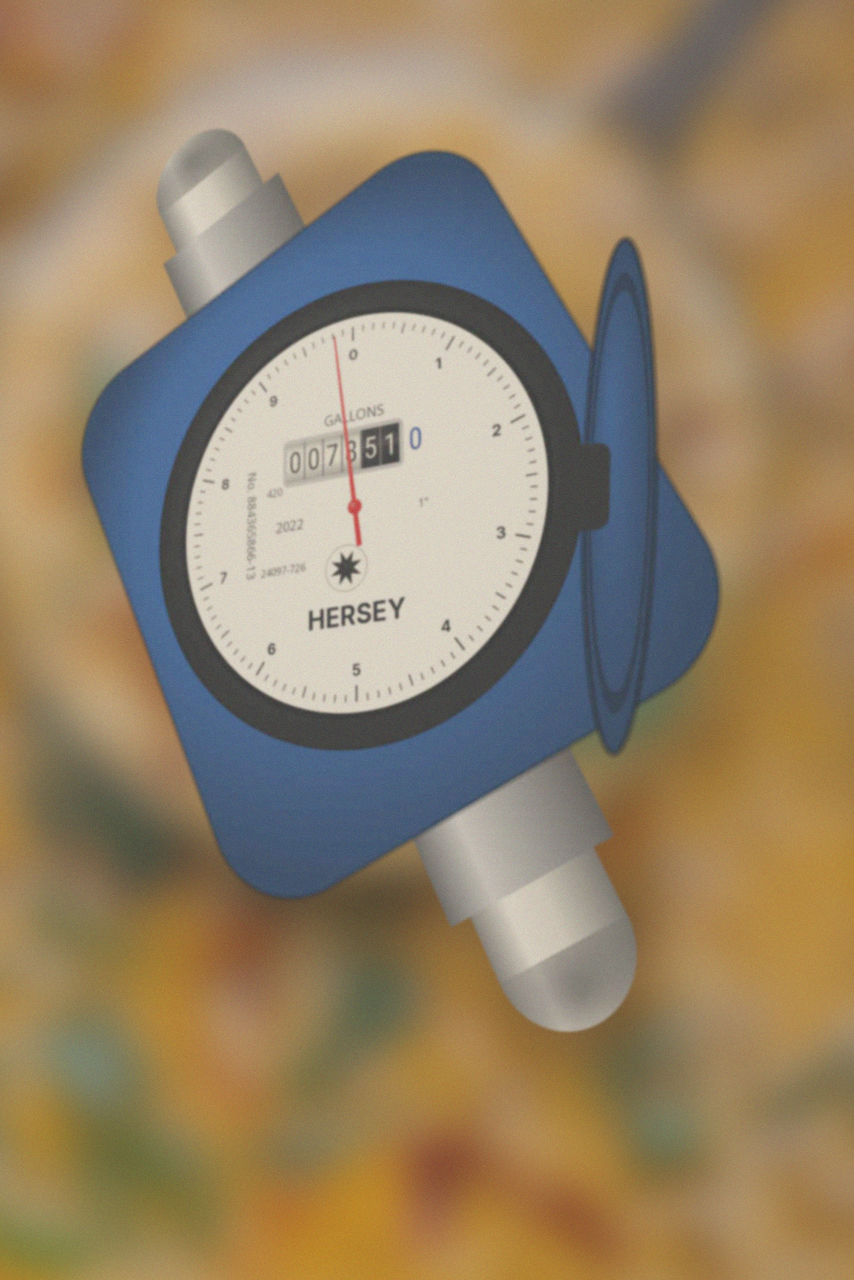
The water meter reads gal 78509.8
